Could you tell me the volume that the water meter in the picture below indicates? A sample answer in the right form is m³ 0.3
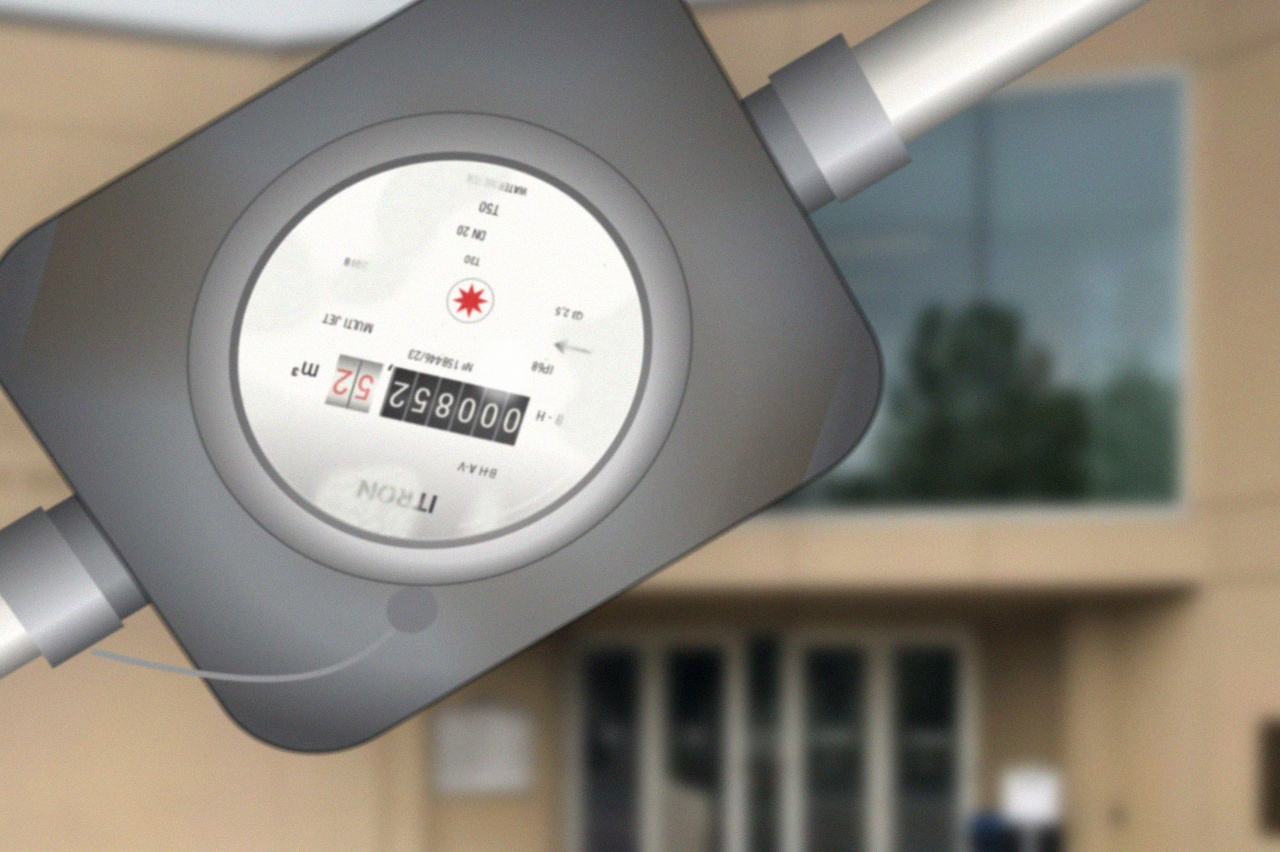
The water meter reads m³ 852.52
